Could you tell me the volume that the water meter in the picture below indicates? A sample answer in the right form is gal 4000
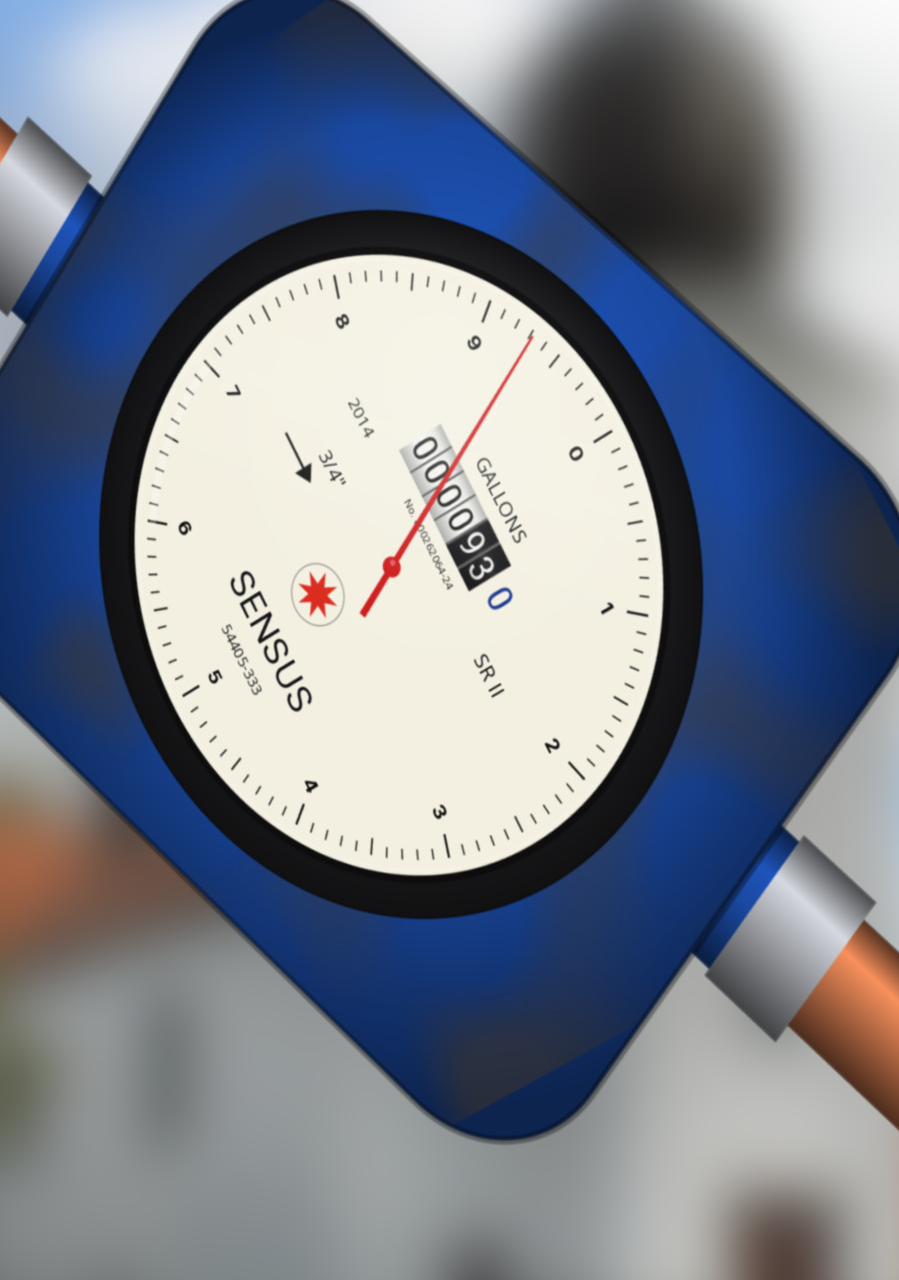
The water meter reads gal 929.3
